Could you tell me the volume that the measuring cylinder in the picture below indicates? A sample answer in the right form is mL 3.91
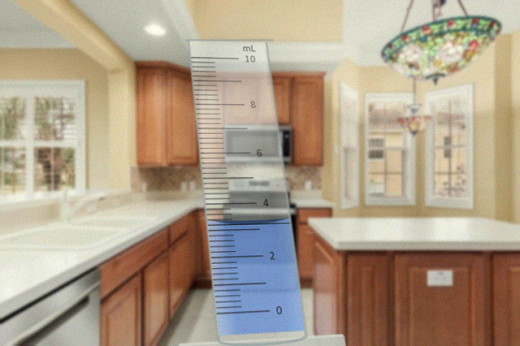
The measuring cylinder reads mL 3.2
